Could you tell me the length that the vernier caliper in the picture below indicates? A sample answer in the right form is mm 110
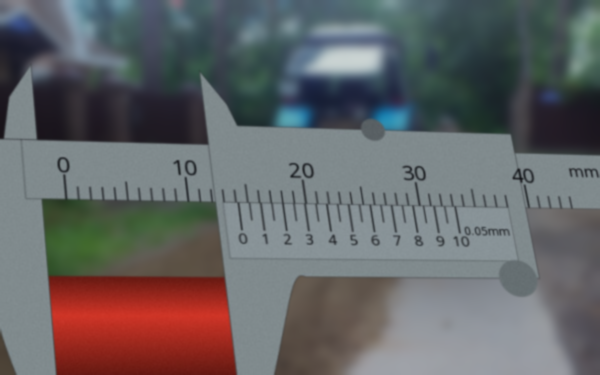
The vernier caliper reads mm 14.2
